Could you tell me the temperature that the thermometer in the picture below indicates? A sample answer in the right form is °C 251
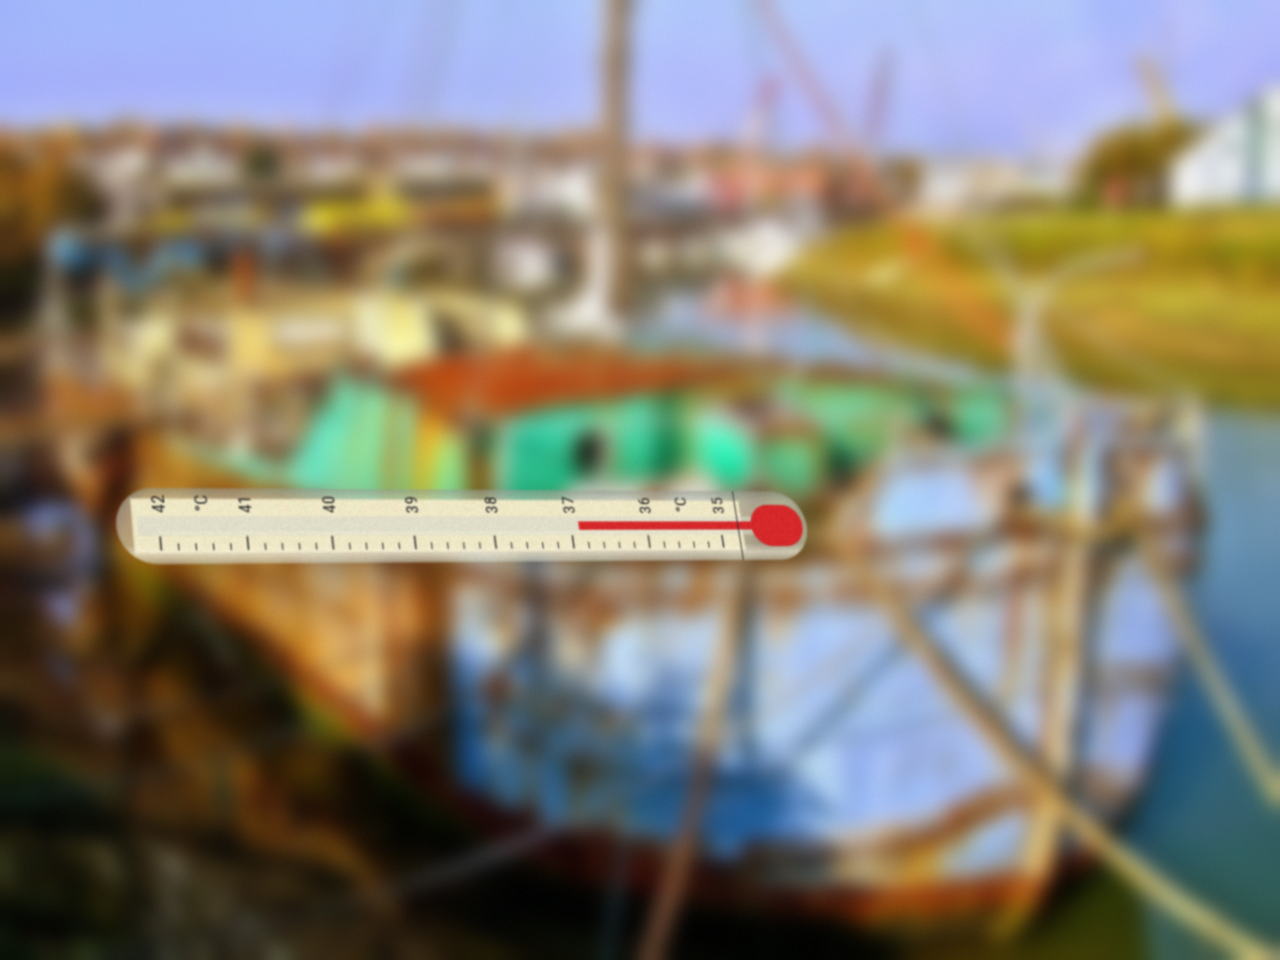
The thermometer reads °C 36.9
